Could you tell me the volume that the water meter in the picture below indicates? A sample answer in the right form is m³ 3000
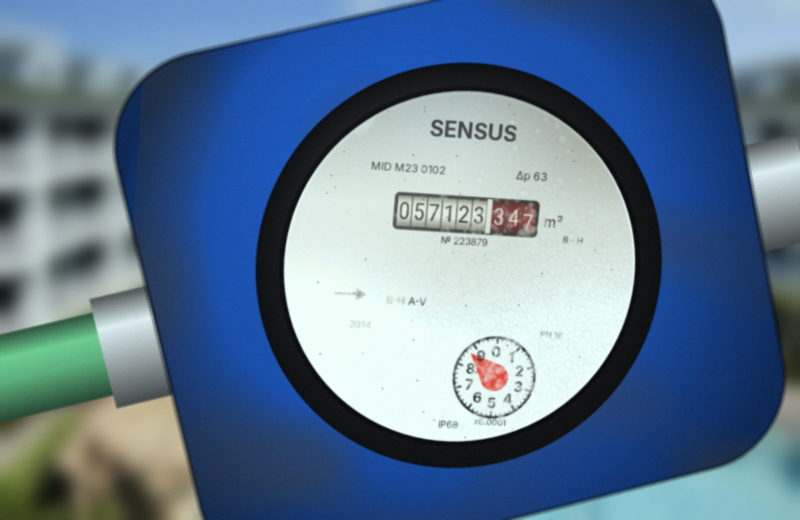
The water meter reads m³ 57123.3468
